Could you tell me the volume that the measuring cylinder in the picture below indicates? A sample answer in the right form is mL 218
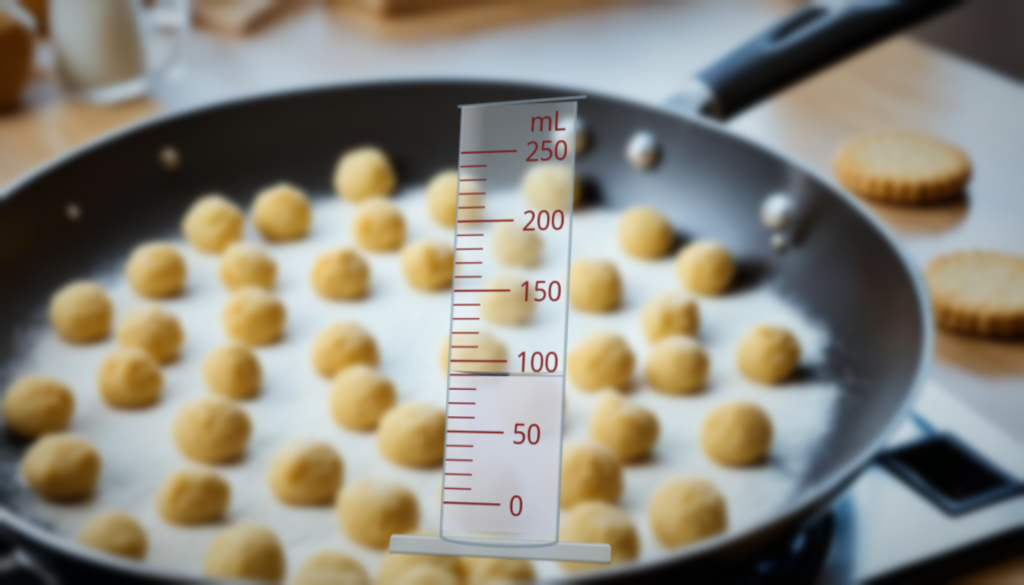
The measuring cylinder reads mL 90
